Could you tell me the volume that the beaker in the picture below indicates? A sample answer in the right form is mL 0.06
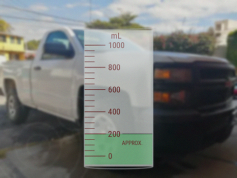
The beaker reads mL 200
